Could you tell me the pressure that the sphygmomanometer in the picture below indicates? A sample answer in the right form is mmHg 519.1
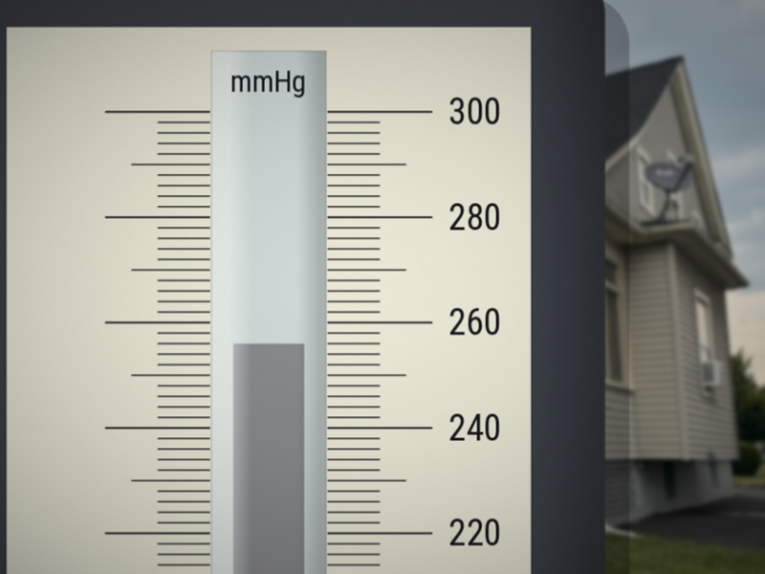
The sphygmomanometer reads mmHg 256
